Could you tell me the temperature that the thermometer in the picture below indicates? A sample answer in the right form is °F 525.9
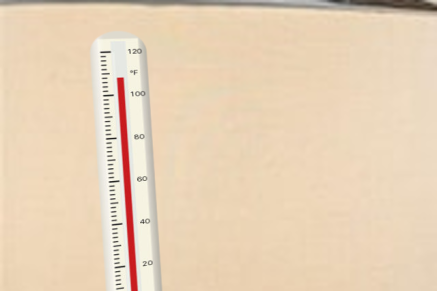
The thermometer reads °F 108
